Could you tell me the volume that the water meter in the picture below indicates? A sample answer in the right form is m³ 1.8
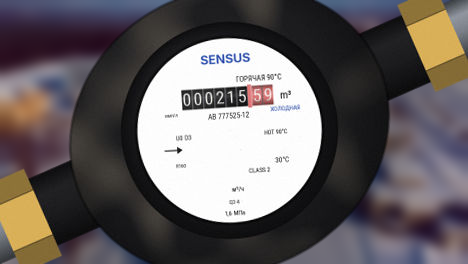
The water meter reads m³ 215.59
